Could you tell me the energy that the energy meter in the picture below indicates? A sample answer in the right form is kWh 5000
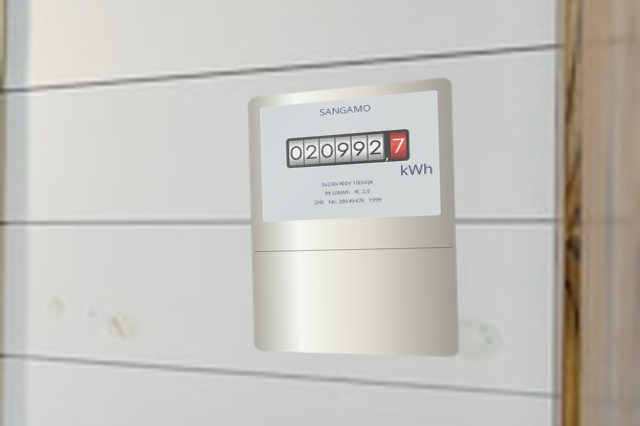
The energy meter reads kWh 20992.7
